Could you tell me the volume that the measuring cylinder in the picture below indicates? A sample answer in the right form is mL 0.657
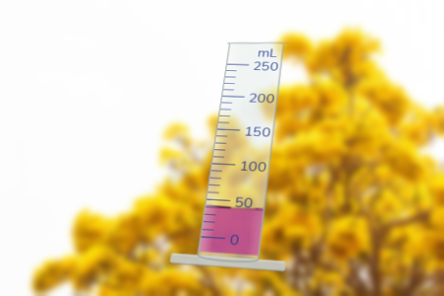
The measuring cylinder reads mL 40
